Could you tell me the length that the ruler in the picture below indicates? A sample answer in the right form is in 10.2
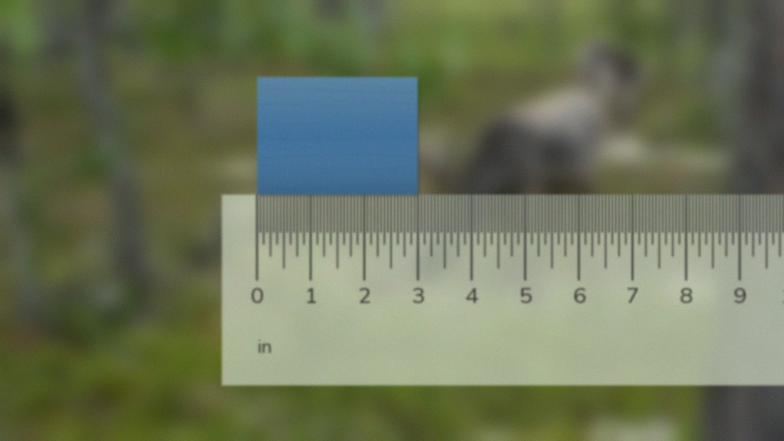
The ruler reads in 3
